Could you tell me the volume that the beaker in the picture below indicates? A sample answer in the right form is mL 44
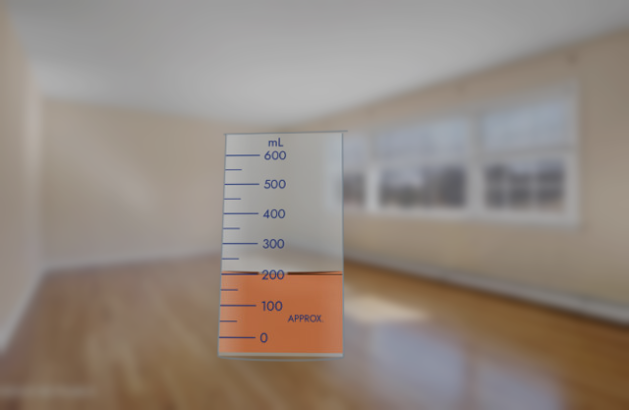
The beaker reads mL 200
